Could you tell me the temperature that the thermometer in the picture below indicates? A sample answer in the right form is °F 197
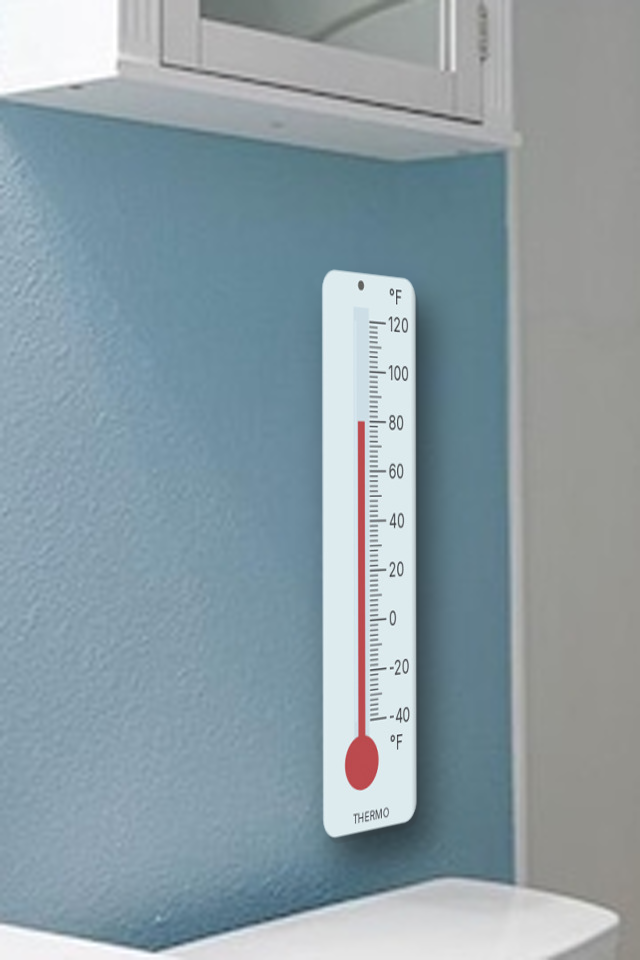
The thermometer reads °F 80
